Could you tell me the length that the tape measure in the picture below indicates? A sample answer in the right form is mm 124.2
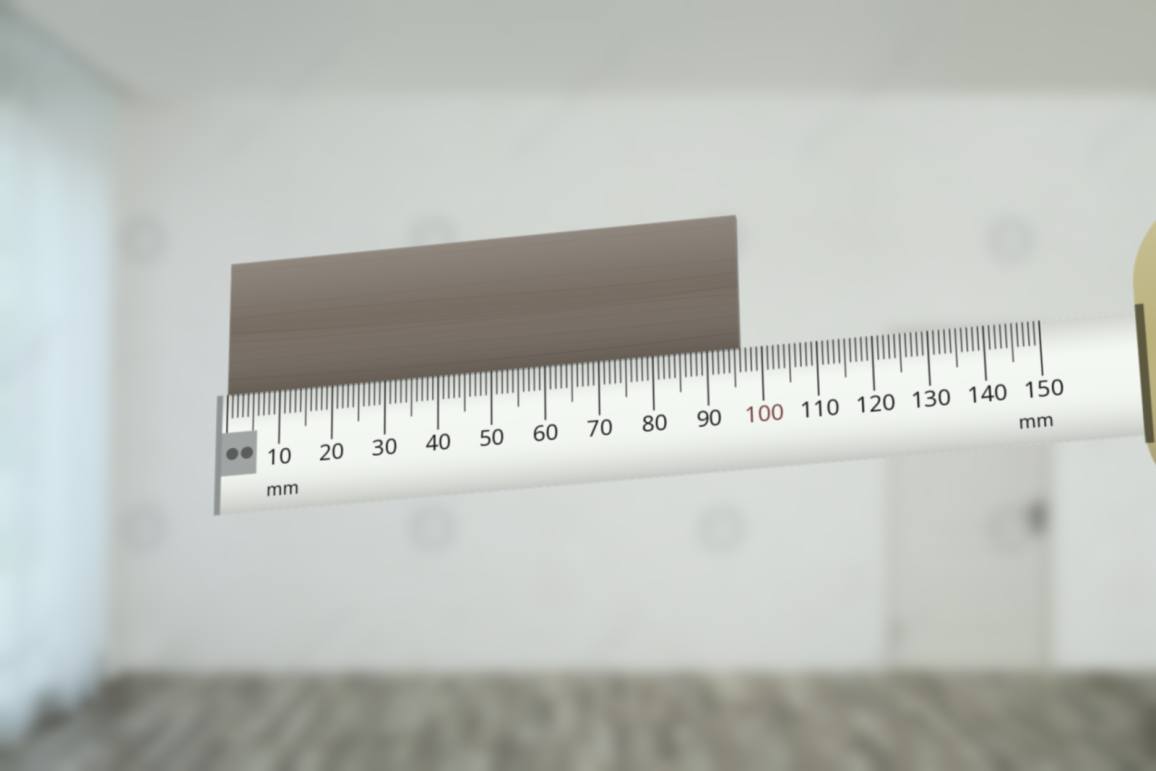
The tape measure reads mm 96
